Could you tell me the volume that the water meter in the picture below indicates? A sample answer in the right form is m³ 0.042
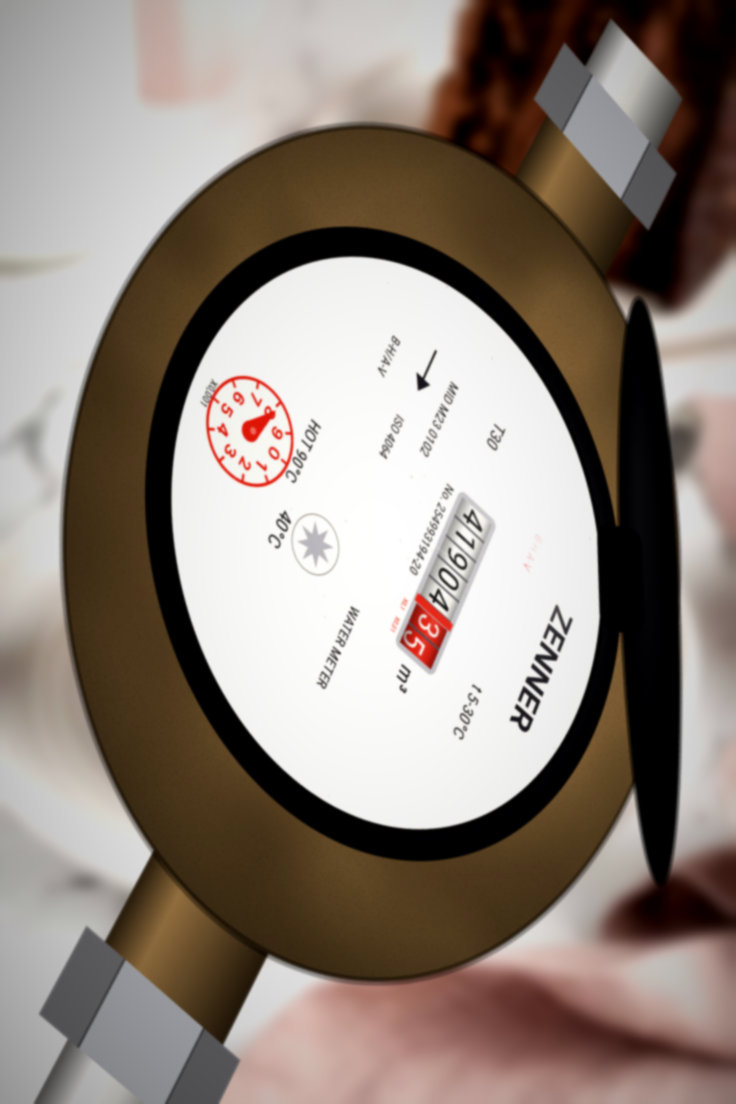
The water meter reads m³ 41904.348
